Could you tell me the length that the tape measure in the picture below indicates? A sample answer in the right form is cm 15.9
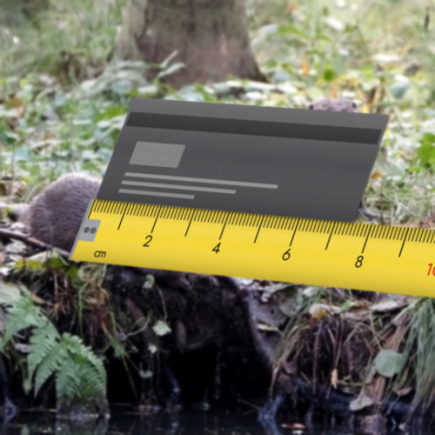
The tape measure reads cm 7.5
